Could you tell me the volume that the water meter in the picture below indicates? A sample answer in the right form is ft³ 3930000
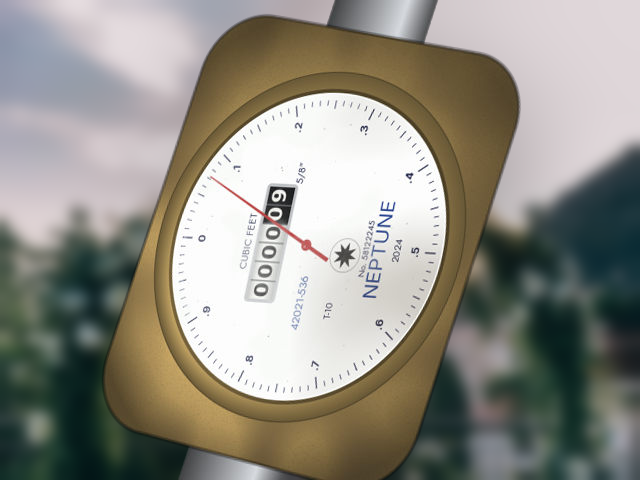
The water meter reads ft³ 9.07
